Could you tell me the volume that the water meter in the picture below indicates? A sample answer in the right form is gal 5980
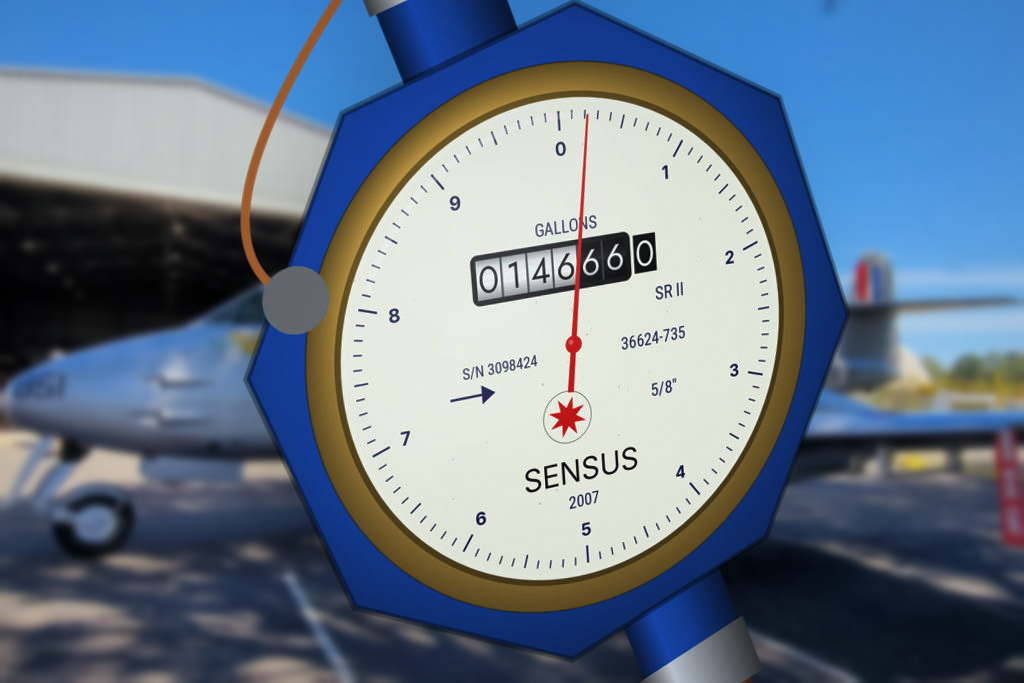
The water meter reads gal 146660.2
